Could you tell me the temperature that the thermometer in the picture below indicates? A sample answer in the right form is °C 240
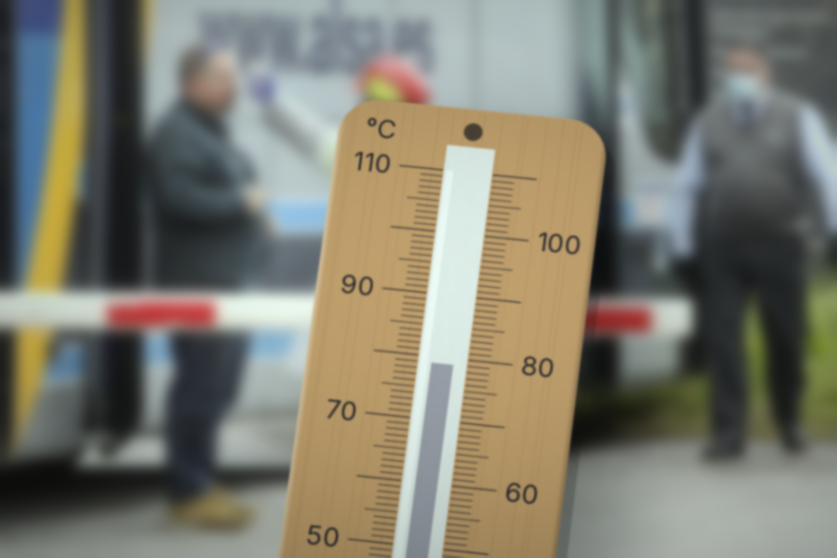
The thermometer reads °C 79
